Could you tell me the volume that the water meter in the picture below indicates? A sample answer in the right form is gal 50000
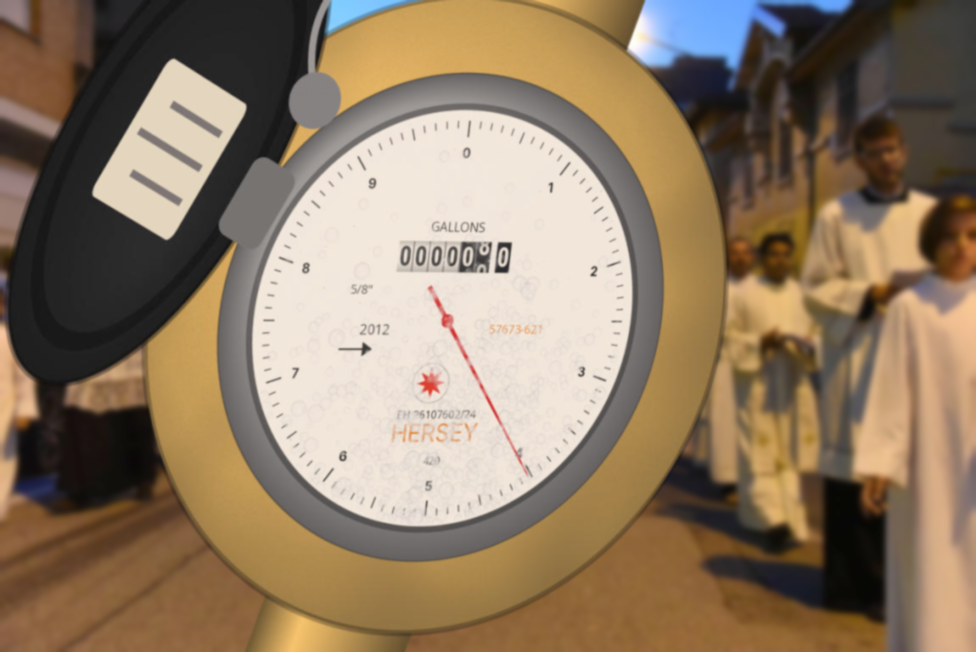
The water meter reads gal 84.0
